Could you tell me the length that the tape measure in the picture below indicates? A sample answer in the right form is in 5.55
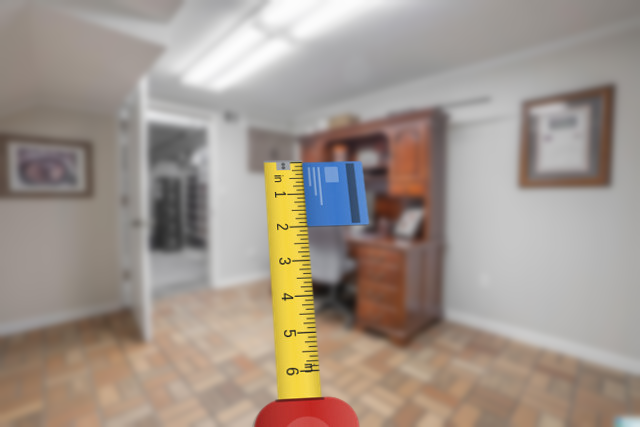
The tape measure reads in 2
